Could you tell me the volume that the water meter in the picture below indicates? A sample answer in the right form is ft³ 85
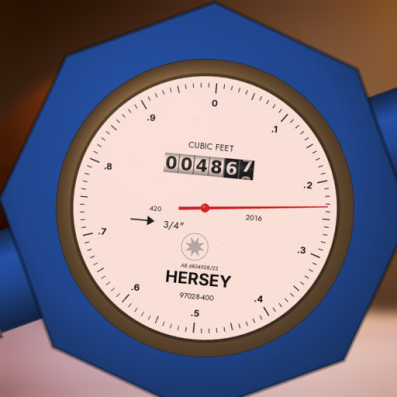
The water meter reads ft³ 4867.23
